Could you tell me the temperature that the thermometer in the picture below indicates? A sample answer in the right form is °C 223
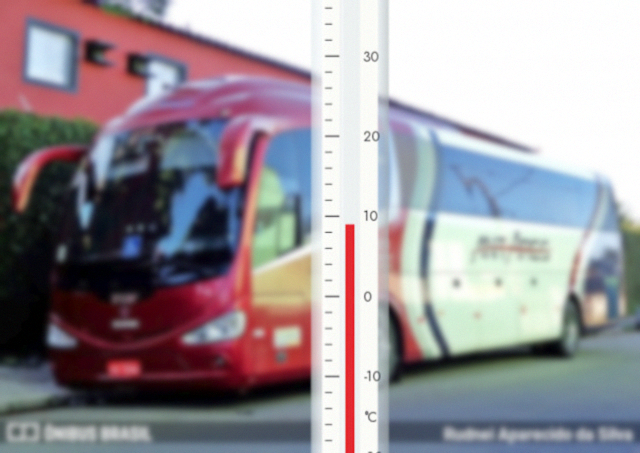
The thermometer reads °C 9
